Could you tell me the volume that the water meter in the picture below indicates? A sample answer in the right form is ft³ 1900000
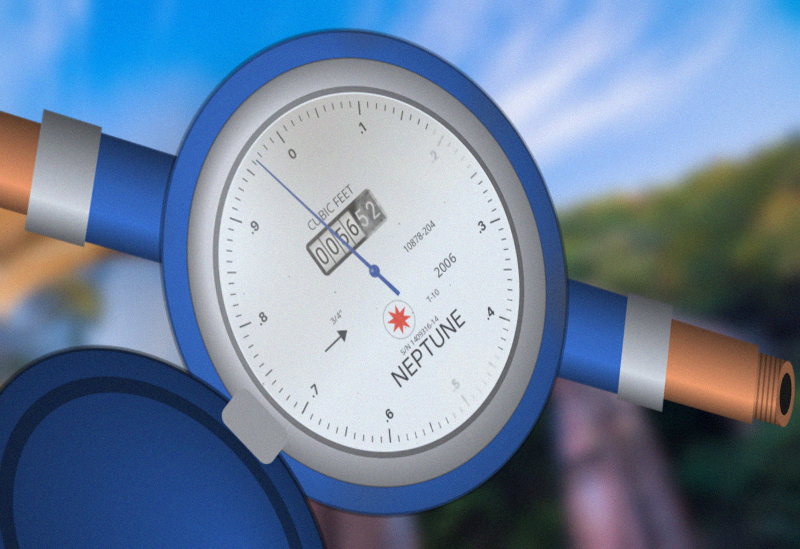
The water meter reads ft³ 5651.96
